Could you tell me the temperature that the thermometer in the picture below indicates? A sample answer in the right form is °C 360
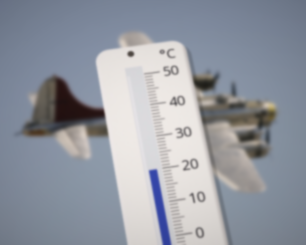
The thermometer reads °C 20
